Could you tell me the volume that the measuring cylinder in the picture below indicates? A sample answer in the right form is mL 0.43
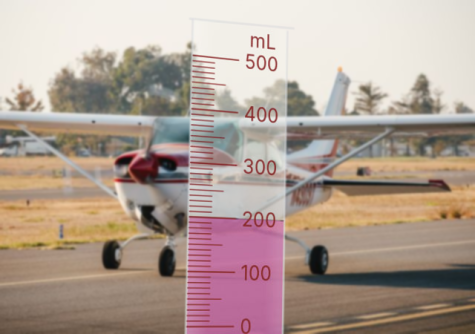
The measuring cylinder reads mL 200
